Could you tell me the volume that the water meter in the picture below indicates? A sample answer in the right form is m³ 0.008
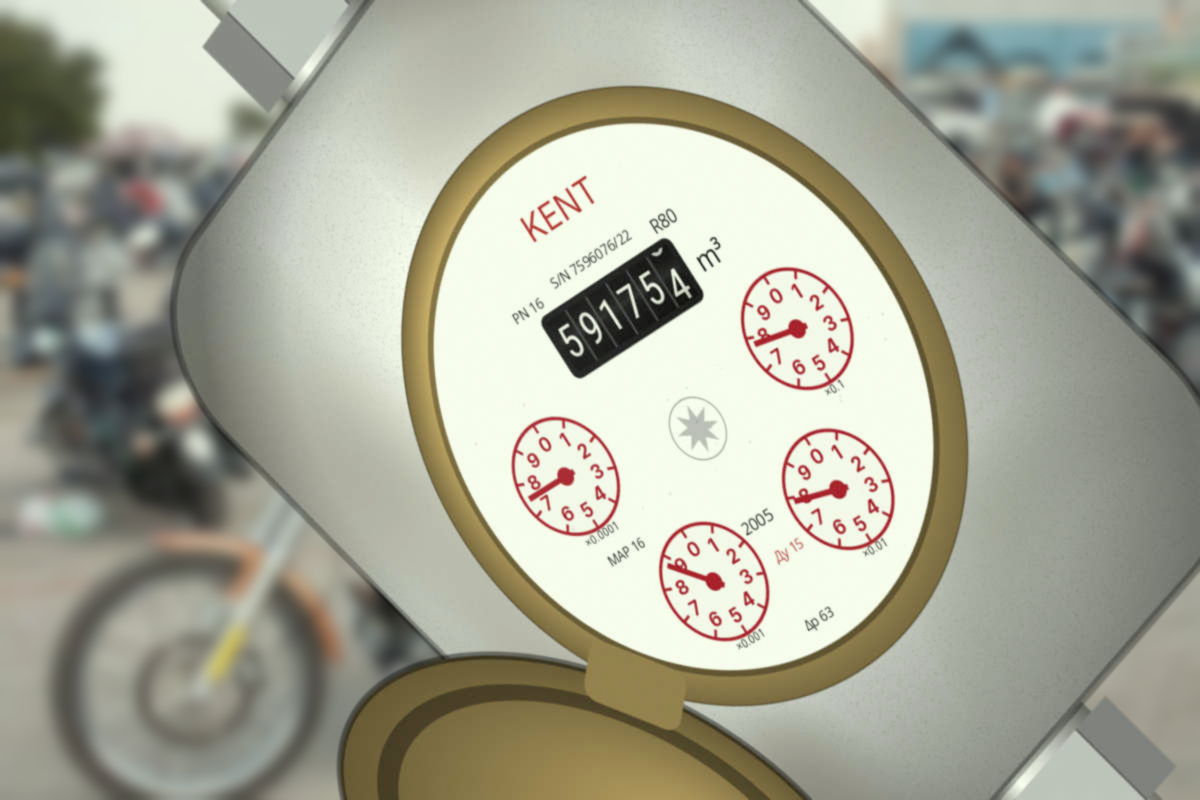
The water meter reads m³ 591753.7787
